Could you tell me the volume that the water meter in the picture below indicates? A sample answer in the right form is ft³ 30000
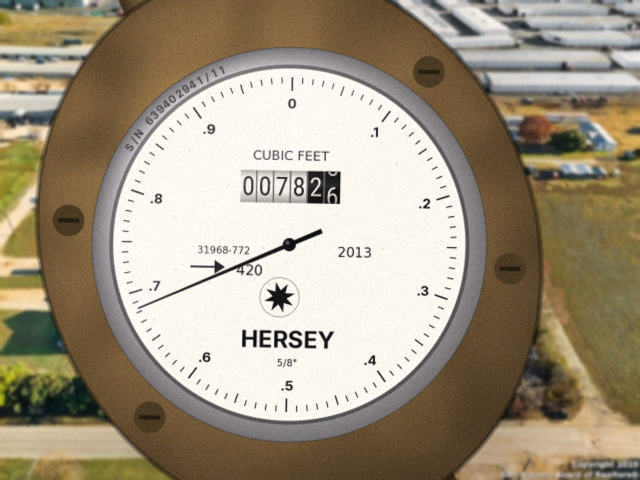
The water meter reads ft³ 7825.68
